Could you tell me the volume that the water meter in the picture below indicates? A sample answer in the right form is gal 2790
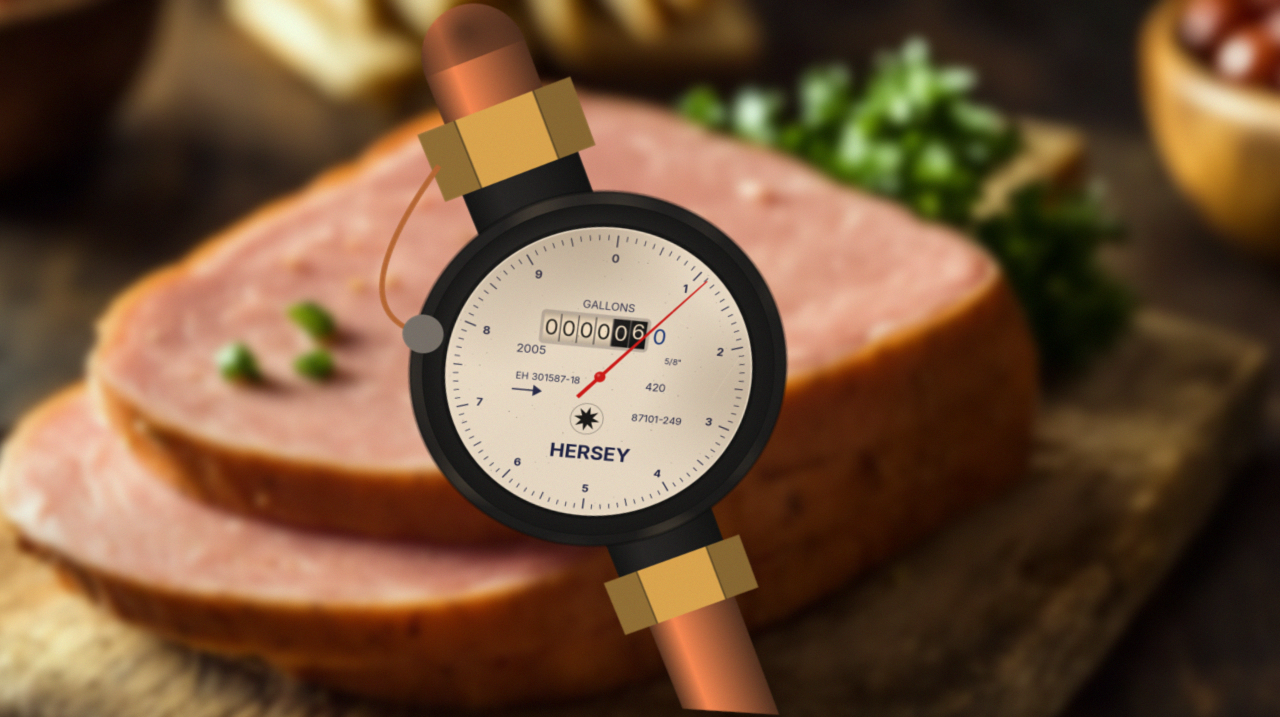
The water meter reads gal 61.1
